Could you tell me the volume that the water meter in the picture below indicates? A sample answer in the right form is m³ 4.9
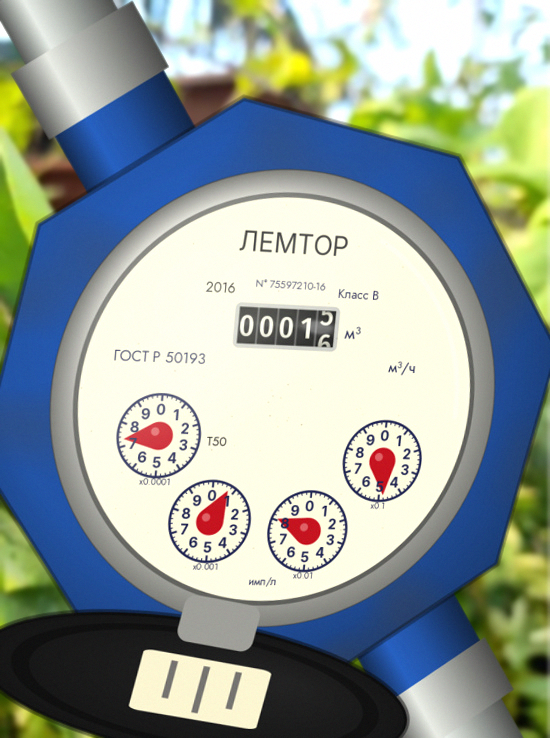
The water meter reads m³ 15.4807
